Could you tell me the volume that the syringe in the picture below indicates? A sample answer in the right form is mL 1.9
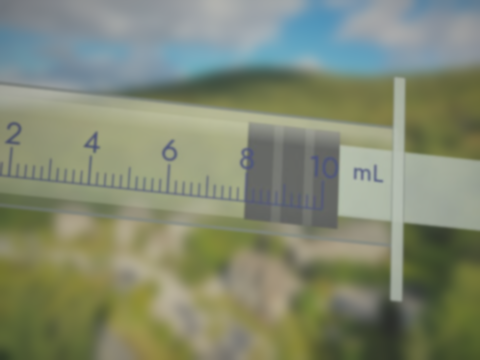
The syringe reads mL 8
